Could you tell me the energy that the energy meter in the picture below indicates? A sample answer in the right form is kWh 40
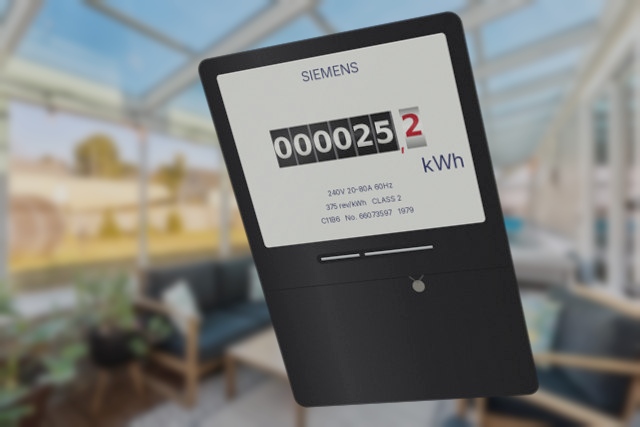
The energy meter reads kWh 25.2
